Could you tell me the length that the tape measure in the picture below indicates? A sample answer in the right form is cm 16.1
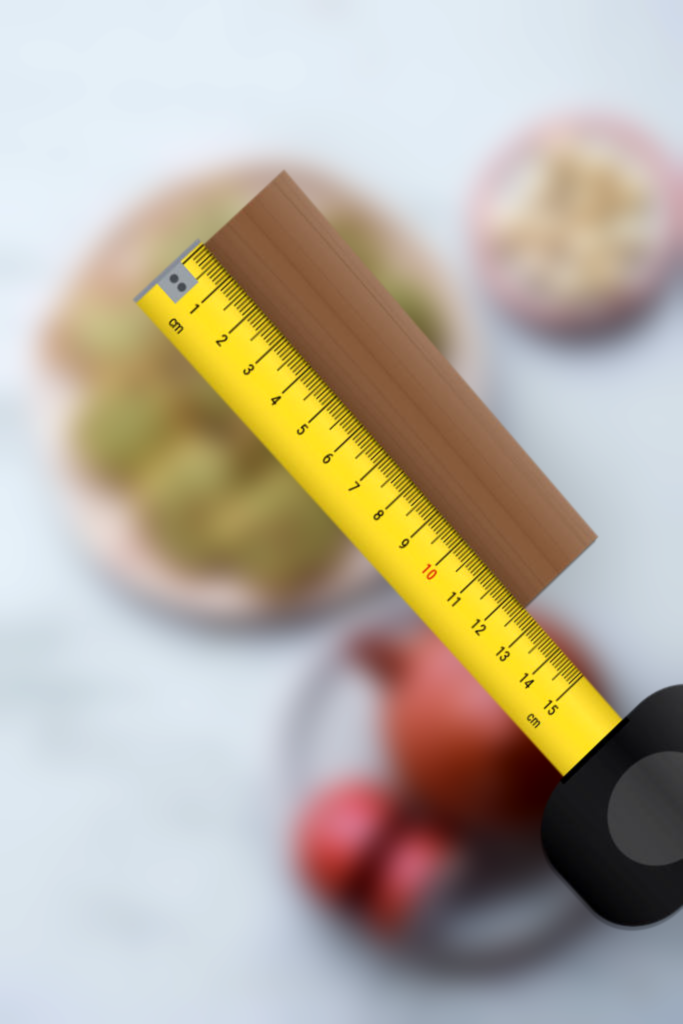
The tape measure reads cm 12.5
